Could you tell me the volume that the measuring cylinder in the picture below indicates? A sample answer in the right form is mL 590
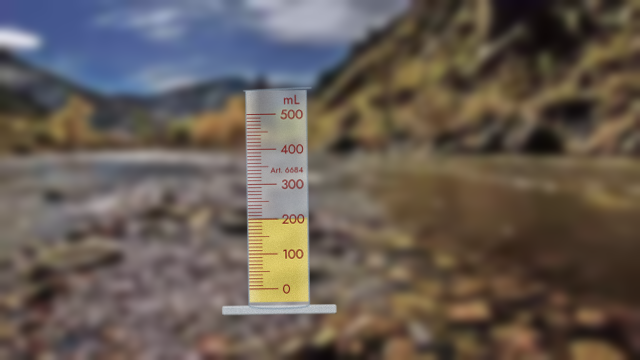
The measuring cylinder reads mL 200
